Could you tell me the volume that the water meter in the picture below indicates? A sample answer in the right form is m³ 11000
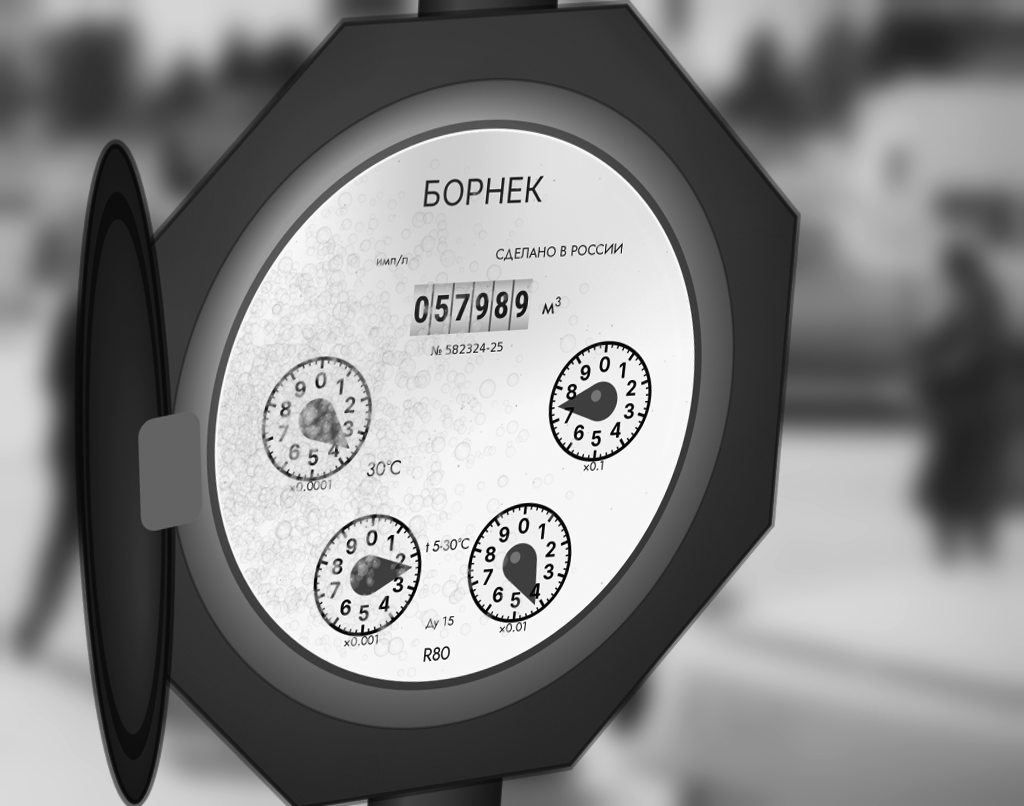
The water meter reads m³ 57989.7423
